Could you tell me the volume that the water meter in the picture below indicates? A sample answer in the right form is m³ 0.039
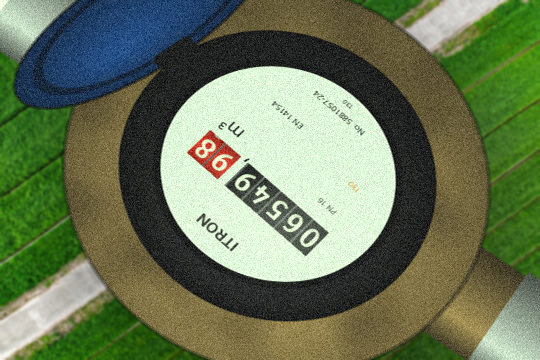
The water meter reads m³ 6549.98
